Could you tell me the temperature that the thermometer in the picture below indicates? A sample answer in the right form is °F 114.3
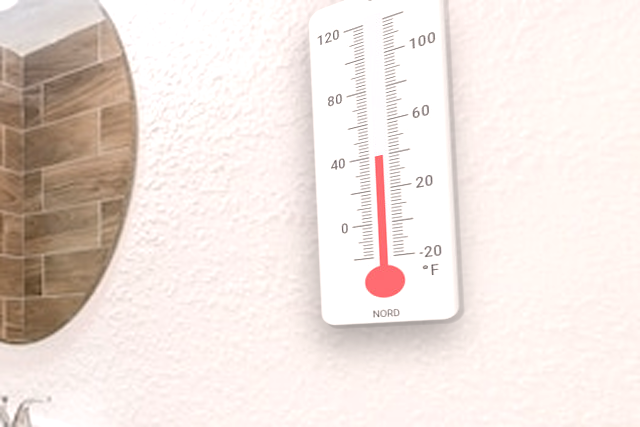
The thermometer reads °F 40
